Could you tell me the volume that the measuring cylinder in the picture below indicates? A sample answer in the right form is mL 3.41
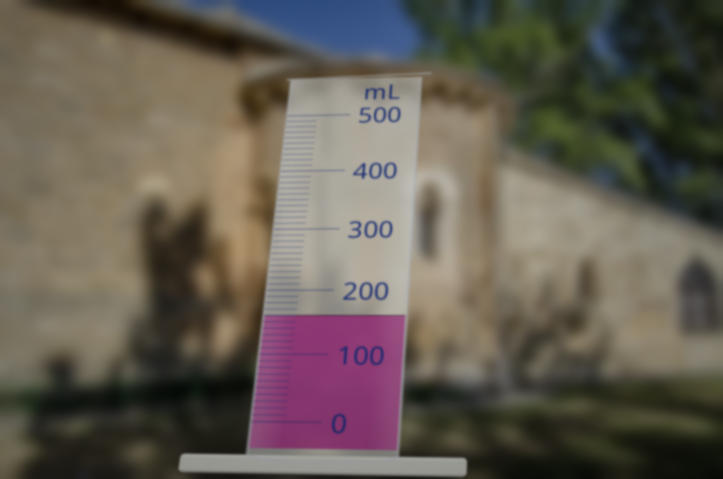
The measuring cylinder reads mL 160
